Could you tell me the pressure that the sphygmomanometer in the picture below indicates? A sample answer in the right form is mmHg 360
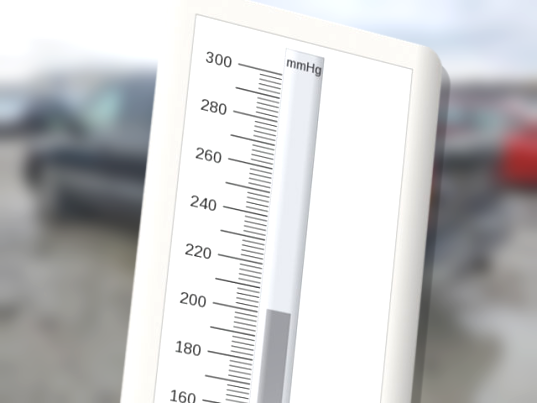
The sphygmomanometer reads mmHg 202
